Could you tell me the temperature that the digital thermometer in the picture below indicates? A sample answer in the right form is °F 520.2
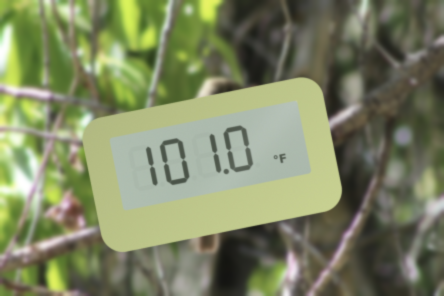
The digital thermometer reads °F 101.0
